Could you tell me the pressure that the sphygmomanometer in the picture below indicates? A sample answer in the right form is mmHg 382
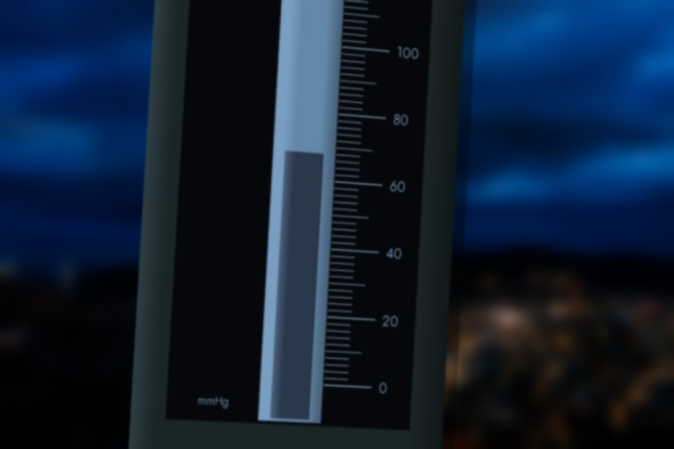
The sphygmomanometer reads mmHg 68
